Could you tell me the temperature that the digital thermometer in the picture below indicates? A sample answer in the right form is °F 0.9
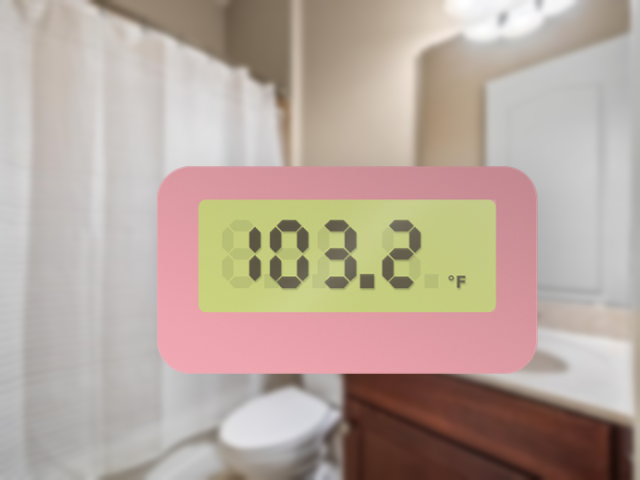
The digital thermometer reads °F 103.2
